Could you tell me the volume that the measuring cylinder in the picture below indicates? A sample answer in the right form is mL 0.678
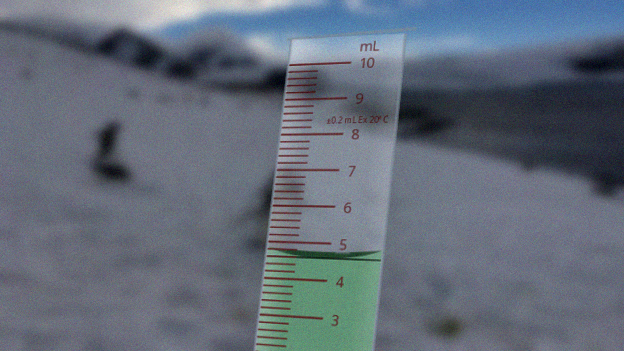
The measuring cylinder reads mL 4.6
